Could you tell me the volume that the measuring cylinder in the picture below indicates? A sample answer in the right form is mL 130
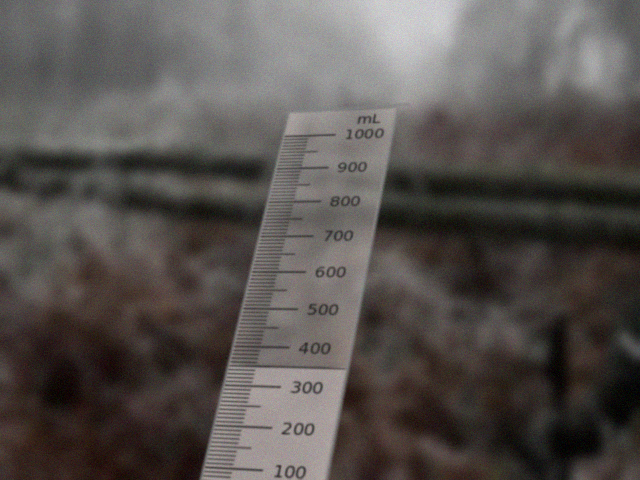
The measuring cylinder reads mL 350
